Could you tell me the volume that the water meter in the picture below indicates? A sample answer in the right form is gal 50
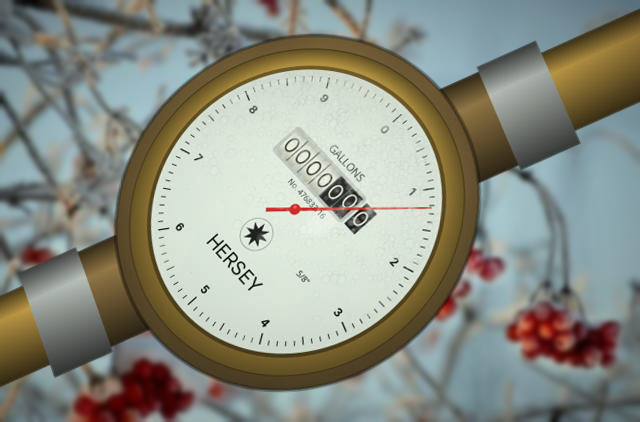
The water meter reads gal 1.2
